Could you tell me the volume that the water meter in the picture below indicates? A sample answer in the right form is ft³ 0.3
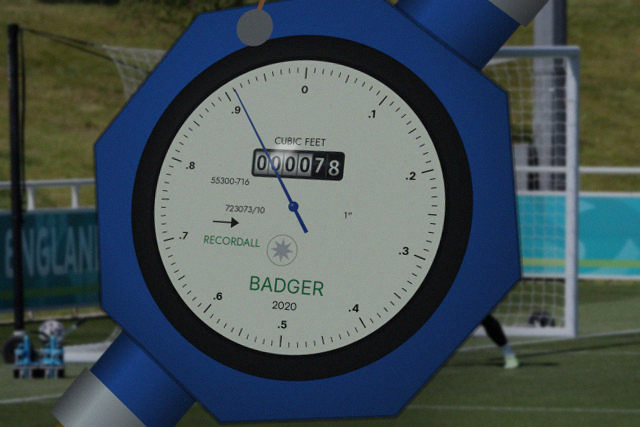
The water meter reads ft³ 77.91
